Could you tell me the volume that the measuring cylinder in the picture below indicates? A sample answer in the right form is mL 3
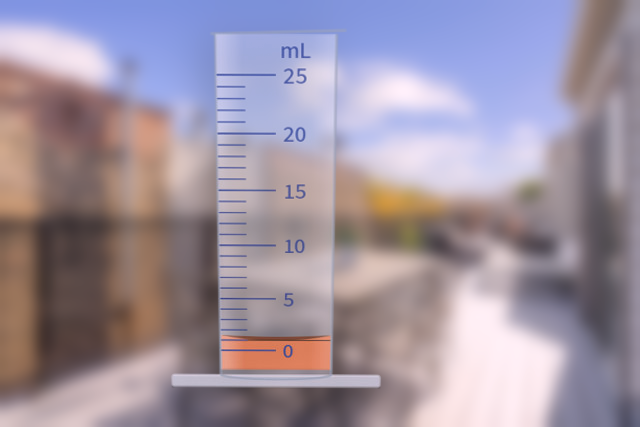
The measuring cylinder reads mL 1
